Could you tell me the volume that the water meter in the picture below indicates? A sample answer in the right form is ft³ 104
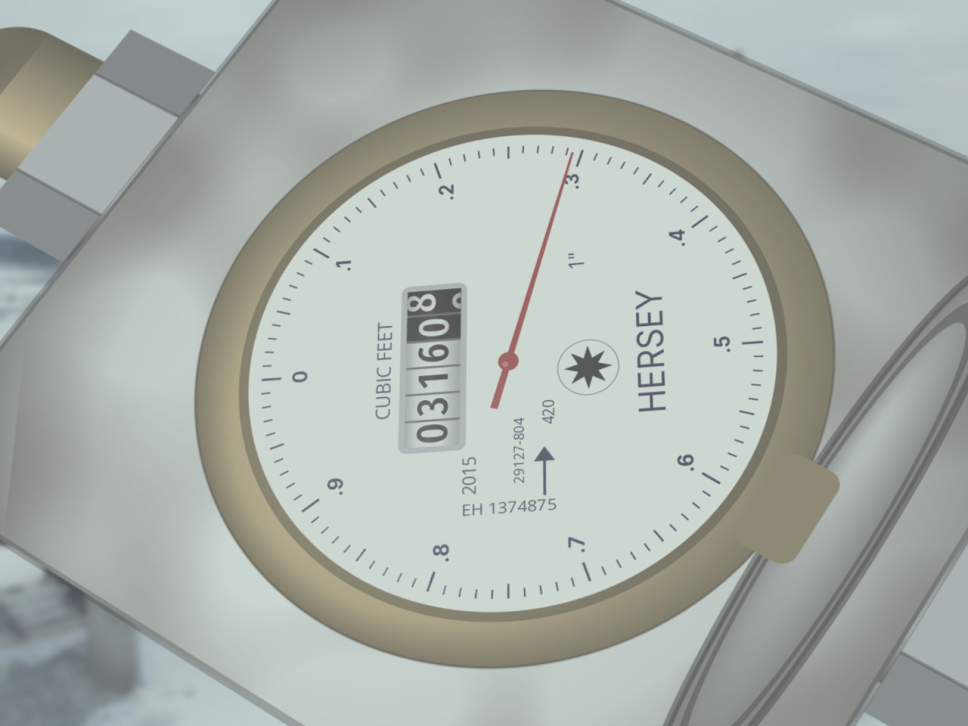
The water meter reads ft³ 31608.29
